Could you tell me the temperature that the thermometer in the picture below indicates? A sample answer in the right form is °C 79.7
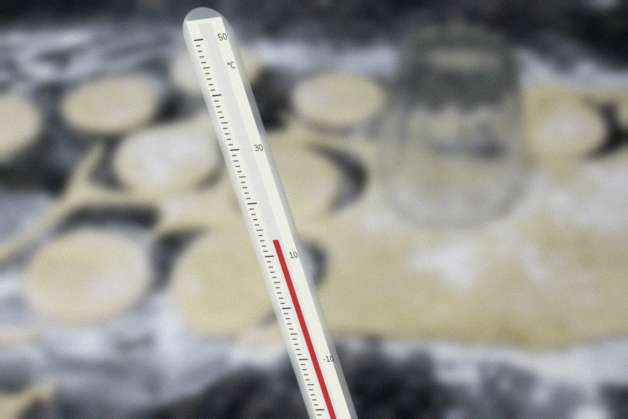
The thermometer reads °C 13
